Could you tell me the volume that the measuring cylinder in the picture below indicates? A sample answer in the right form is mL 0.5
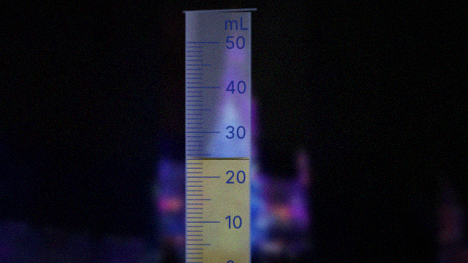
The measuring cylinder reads mL 24
